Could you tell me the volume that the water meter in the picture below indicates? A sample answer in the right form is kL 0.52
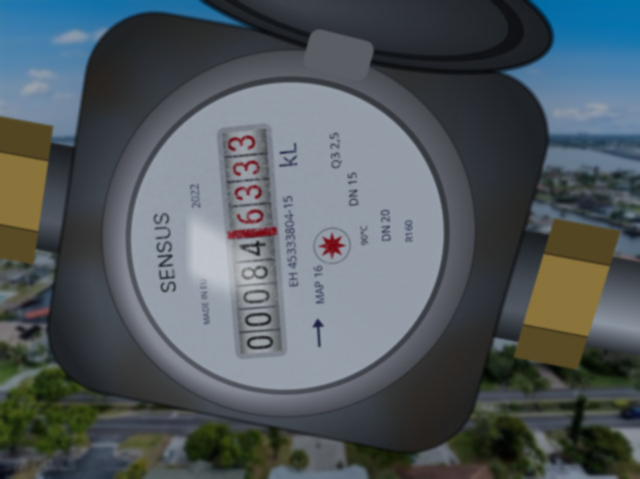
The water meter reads kL 84.6333
